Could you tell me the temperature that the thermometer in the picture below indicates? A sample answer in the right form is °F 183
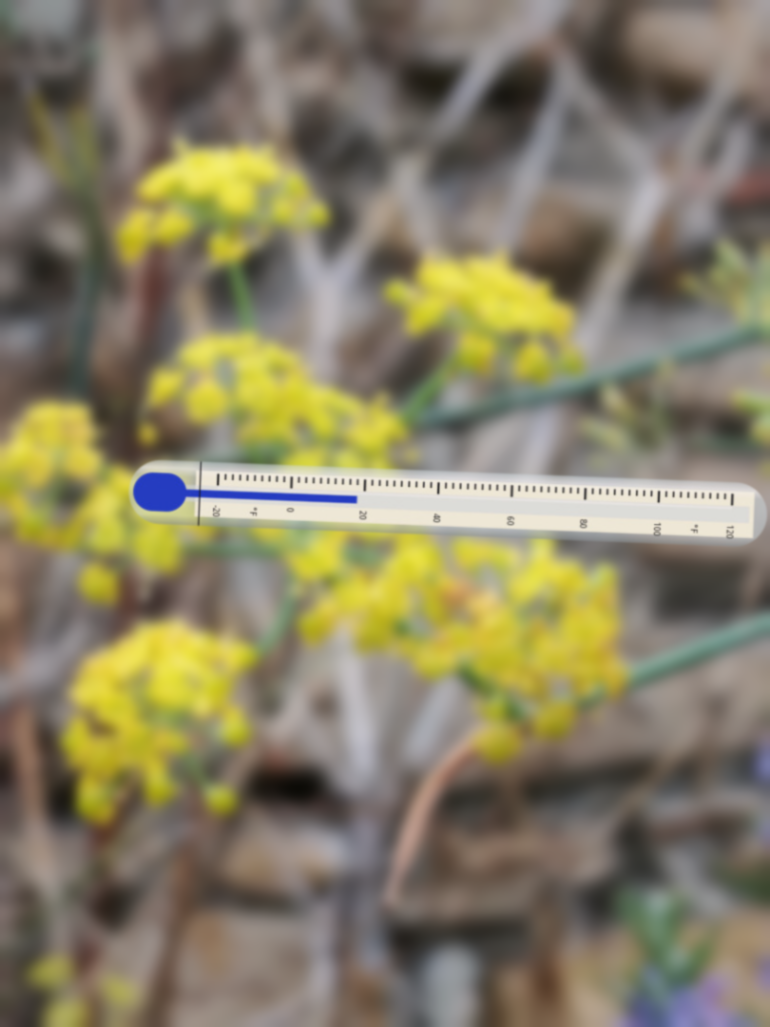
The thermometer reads °F 18
